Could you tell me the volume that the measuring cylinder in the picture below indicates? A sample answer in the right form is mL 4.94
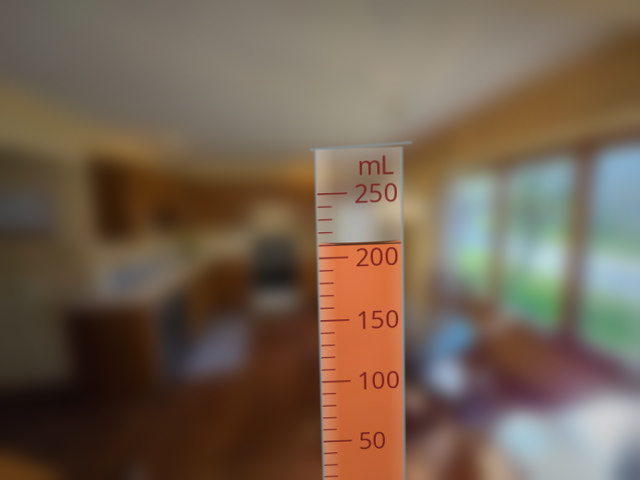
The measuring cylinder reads mL 210
